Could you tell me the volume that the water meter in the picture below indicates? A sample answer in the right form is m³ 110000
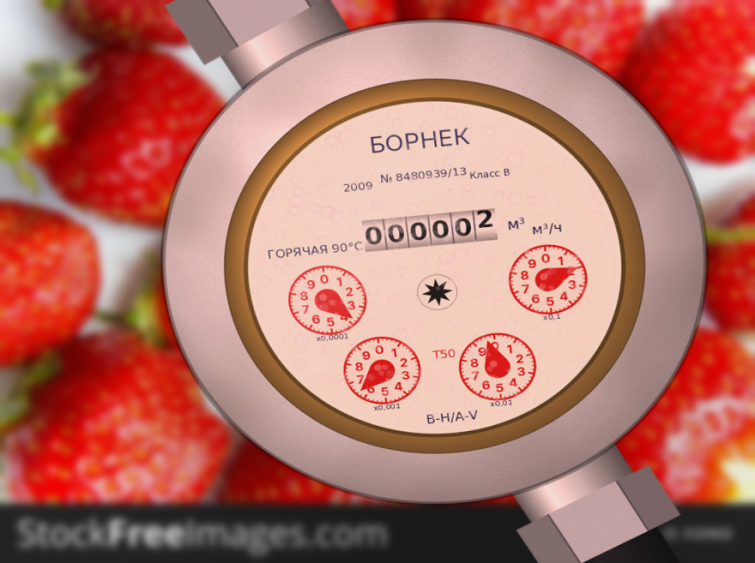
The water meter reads m³ 2.1963
